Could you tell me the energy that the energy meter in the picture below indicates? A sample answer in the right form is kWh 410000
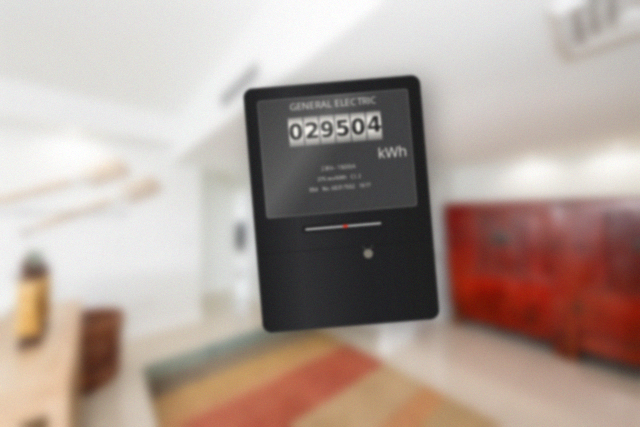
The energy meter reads kWh 29504
